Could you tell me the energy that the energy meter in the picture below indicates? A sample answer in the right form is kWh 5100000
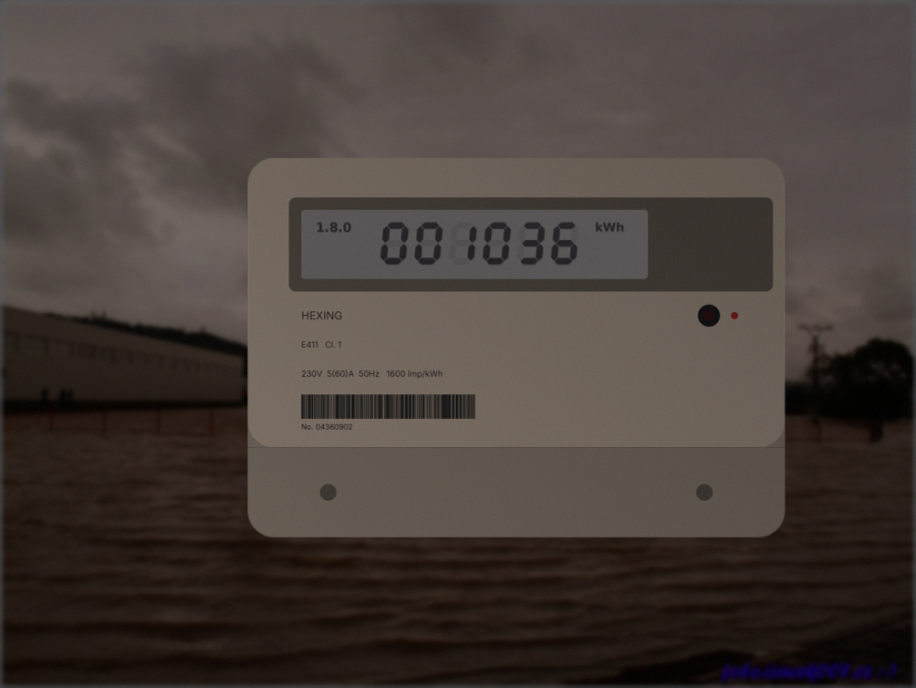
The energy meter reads kWh 1036
